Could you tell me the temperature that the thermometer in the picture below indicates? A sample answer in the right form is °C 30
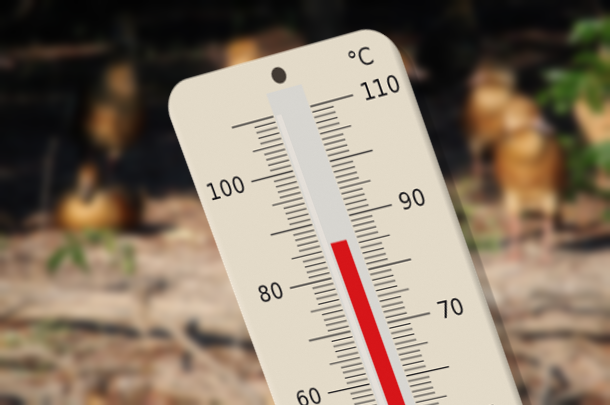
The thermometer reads °C 86
